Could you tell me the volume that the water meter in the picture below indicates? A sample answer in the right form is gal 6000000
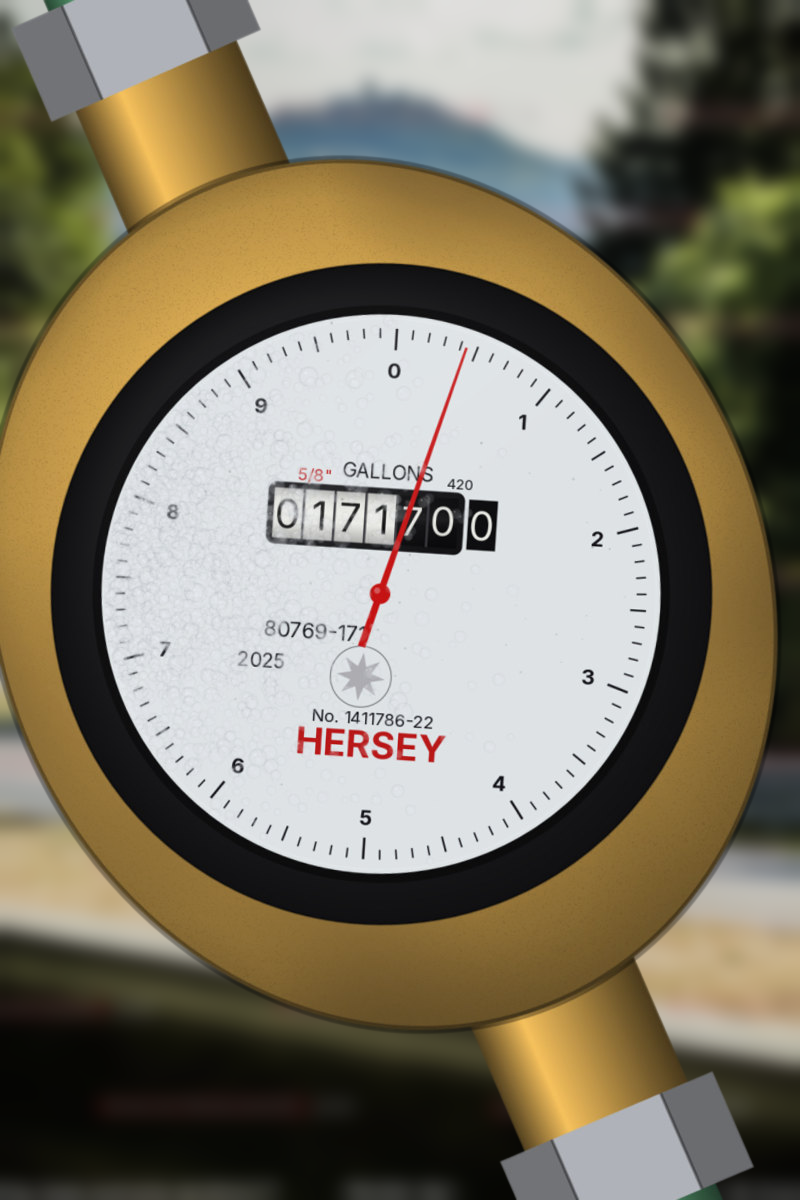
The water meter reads gal 171700.4
